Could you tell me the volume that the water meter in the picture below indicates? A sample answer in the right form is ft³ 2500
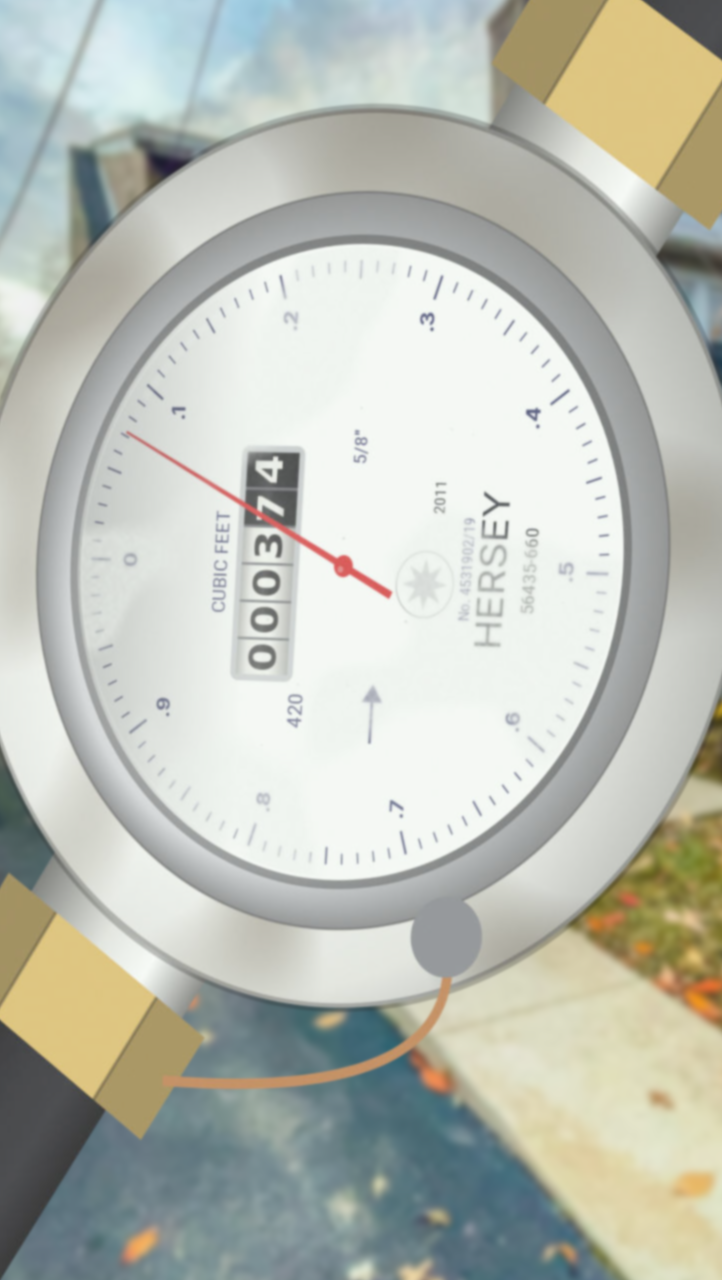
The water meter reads ft³ 374.07
